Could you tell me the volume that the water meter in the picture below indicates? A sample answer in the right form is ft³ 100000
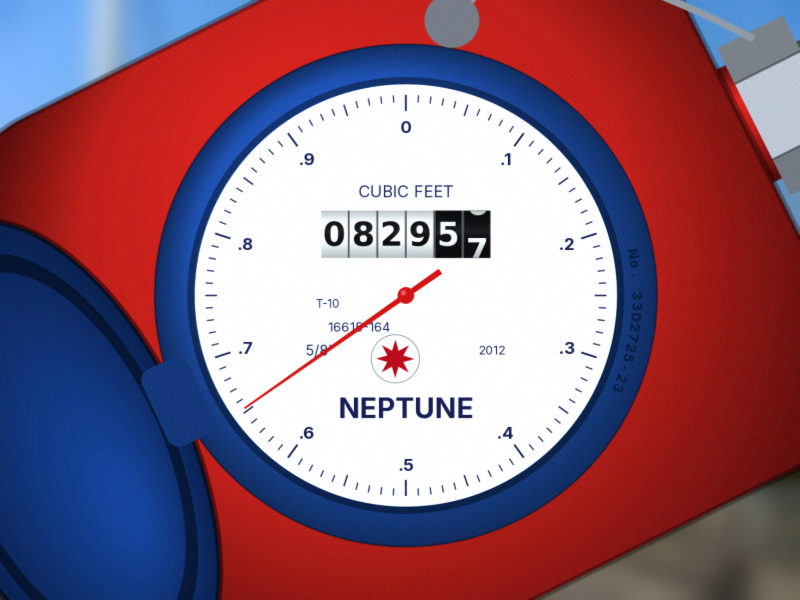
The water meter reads ft³ 82956.65
